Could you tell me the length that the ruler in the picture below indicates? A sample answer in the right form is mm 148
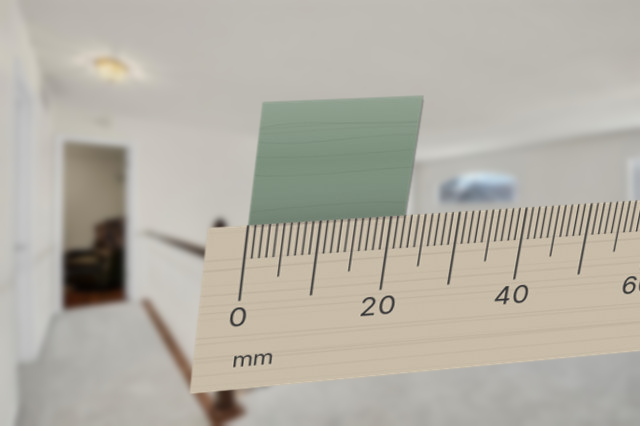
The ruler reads mm 22
